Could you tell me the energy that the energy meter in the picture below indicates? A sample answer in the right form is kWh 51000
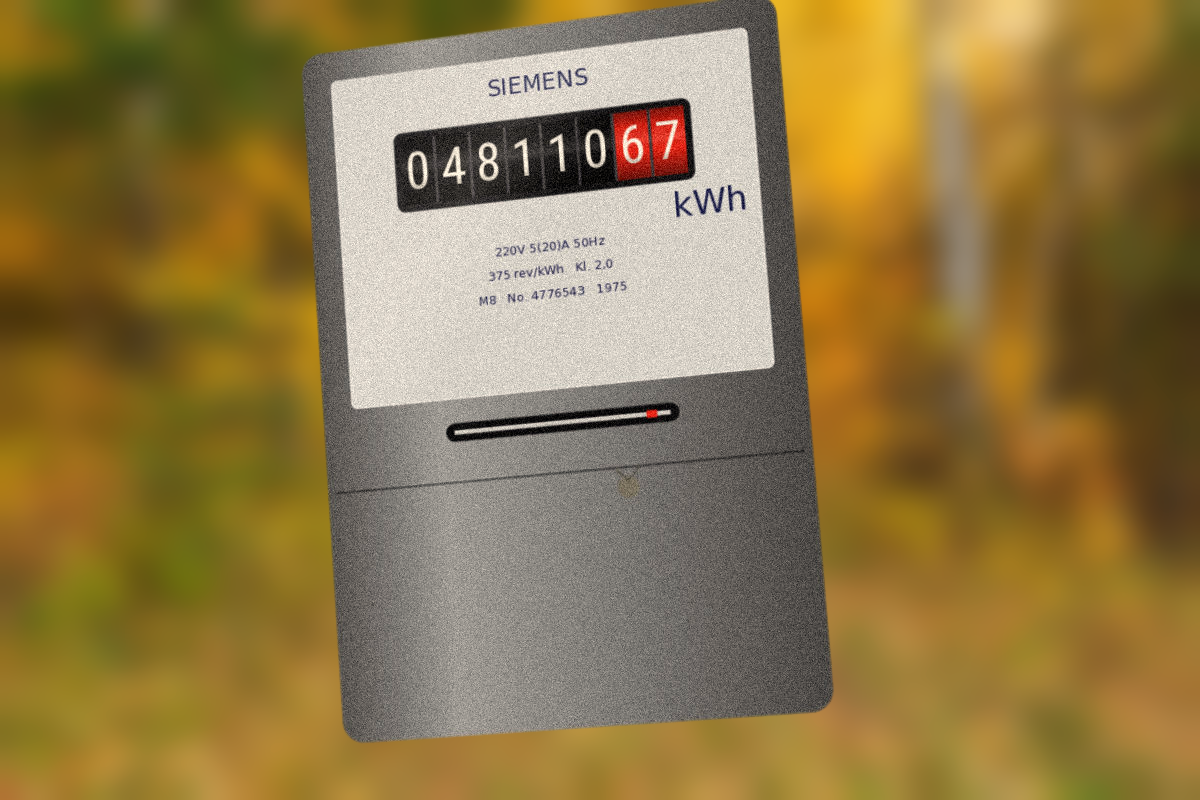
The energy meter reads kWh 48110.67
